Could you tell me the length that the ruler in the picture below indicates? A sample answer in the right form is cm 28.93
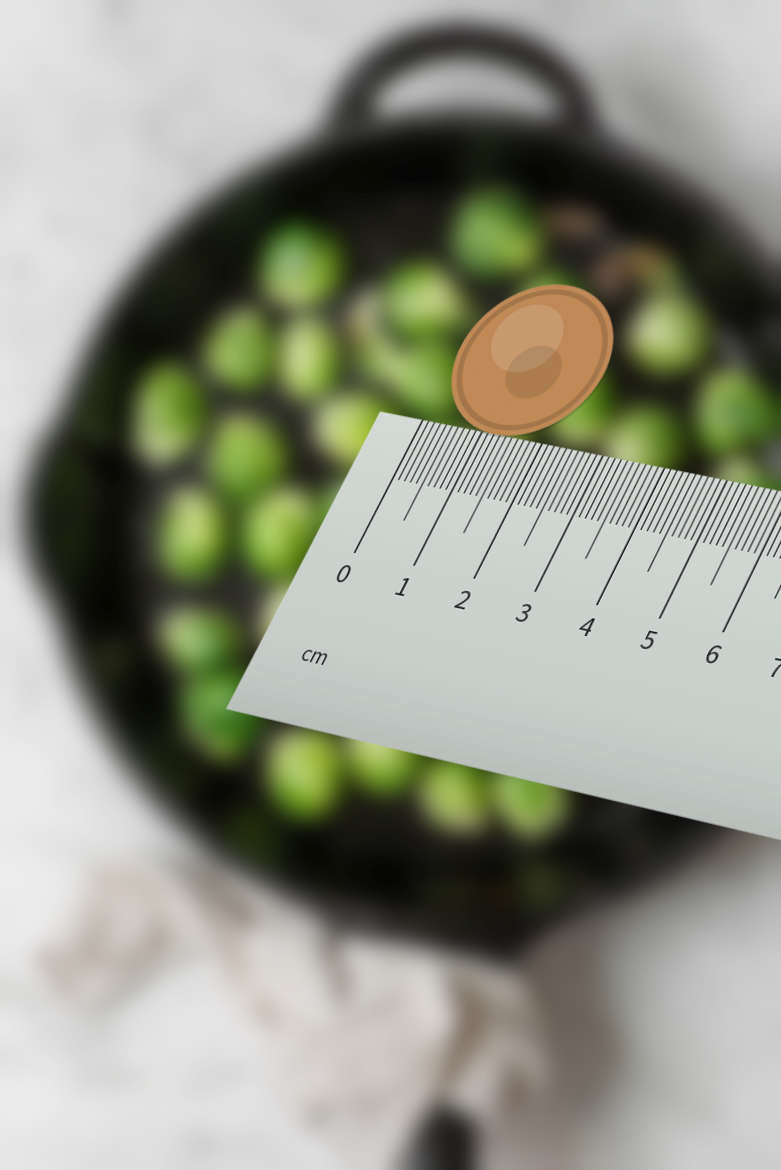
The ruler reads cm 2.4
